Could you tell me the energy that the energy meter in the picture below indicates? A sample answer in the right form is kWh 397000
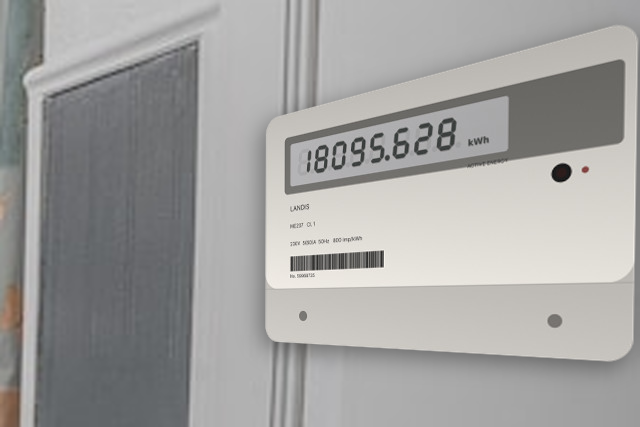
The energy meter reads kWh 18095.628
